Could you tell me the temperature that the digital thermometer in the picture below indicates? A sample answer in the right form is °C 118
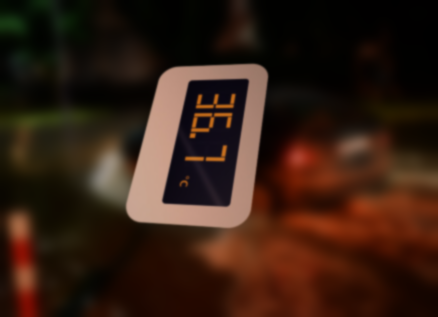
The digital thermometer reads °C 36.7
